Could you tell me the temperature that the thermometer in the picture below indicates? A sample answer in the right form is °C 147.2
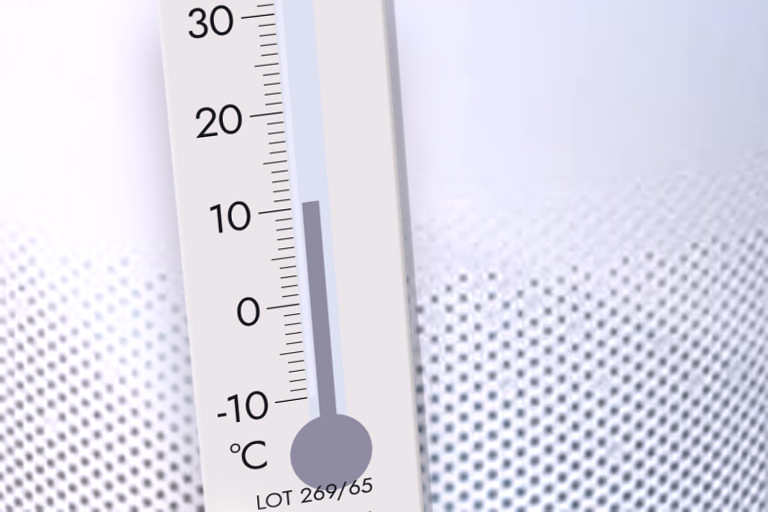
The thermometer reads °C 10.5
